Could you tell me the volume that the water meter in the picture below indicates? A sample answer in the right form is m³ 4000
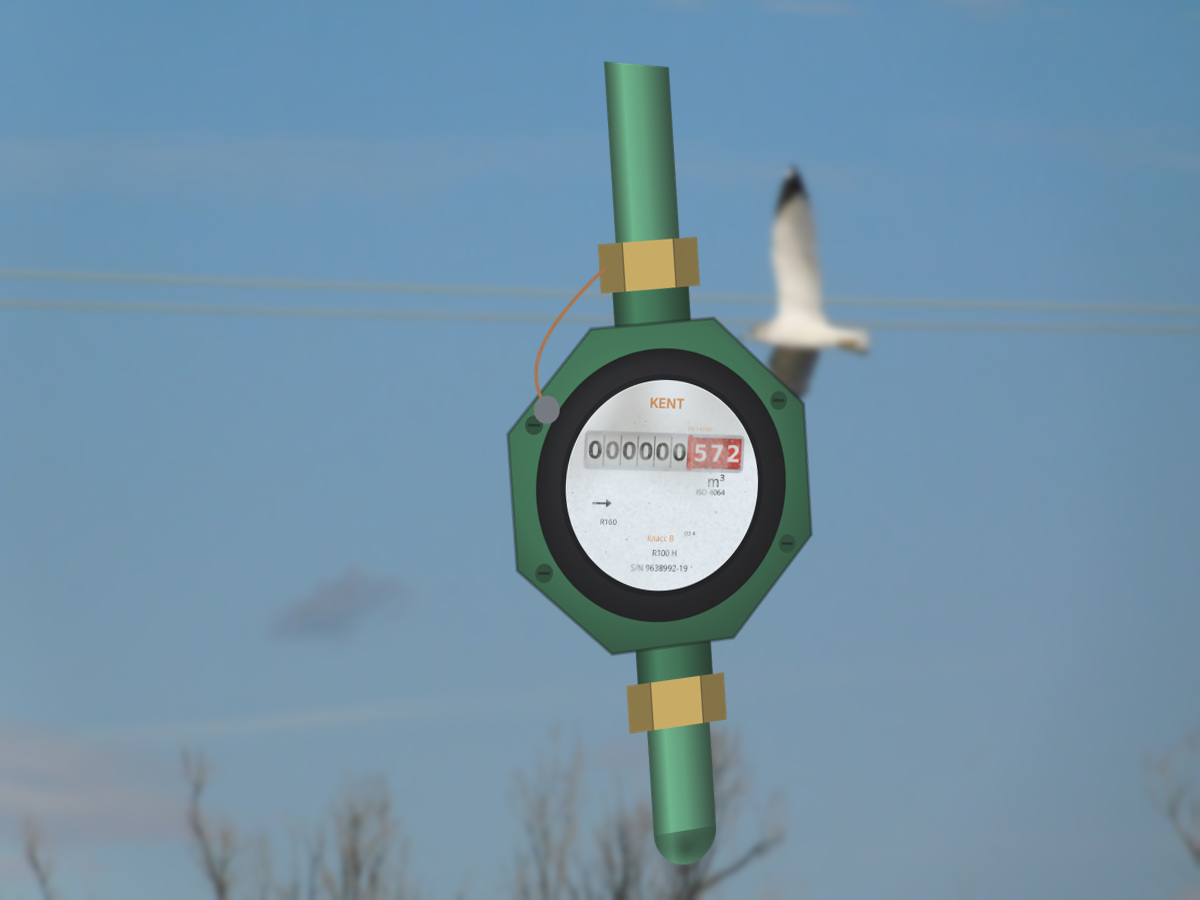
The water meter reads m³ 0.572
